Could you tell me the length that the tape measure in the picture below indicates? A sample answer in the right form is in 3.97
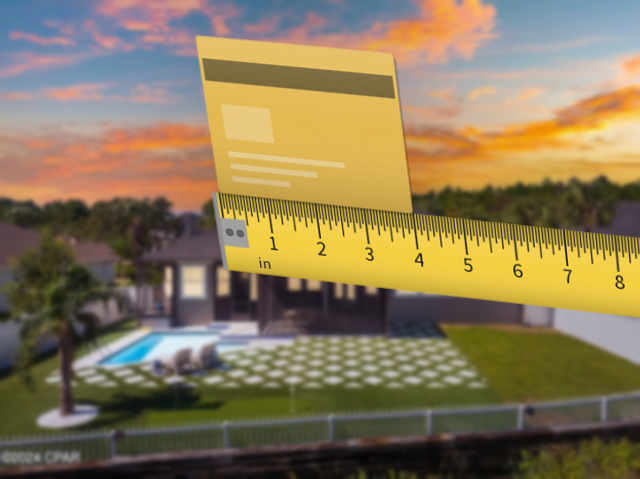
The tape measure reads in 4
